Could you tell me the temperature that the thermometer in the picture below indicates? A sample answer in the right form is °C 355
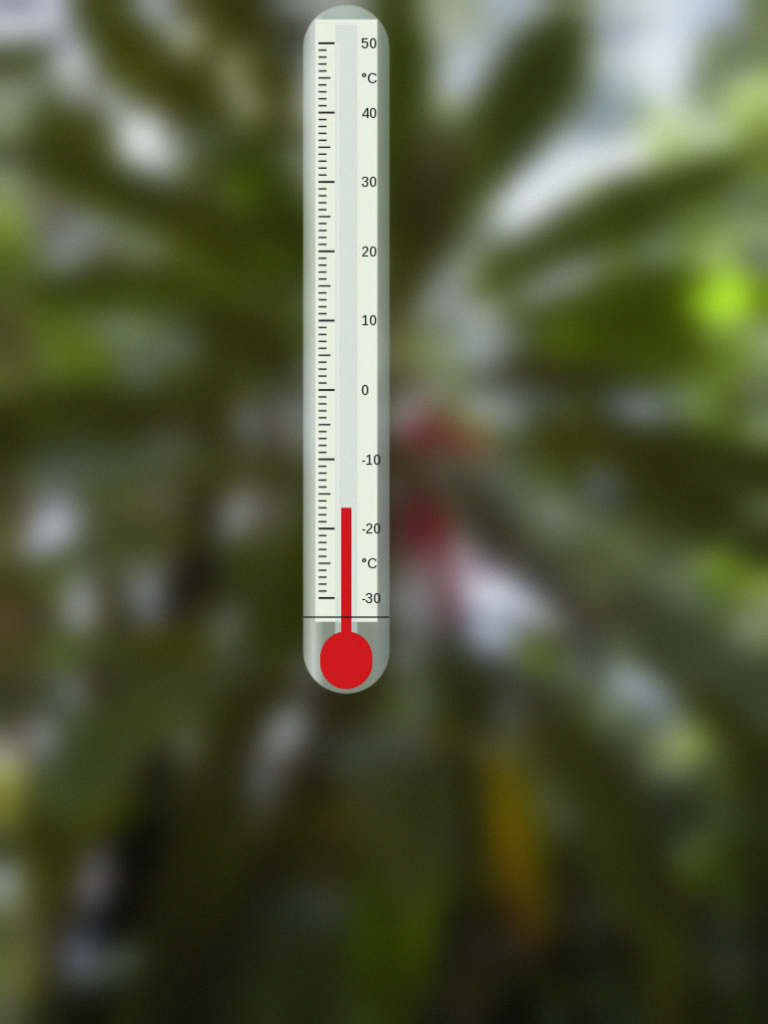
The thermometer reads °C -17
